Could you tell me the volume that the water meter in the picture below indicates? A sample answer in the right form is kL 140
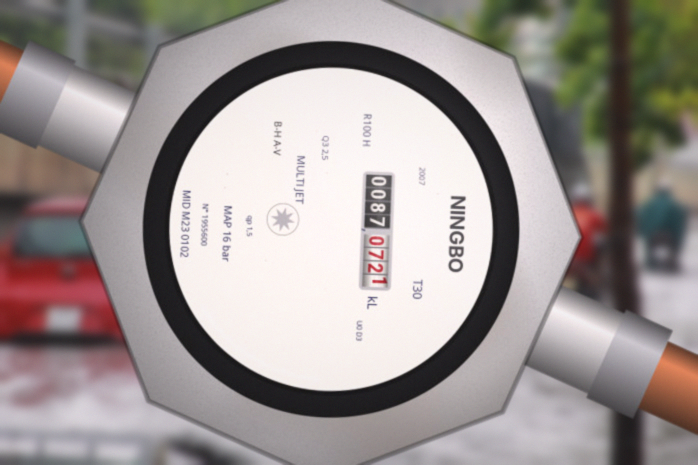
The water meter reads kL 87.0721
